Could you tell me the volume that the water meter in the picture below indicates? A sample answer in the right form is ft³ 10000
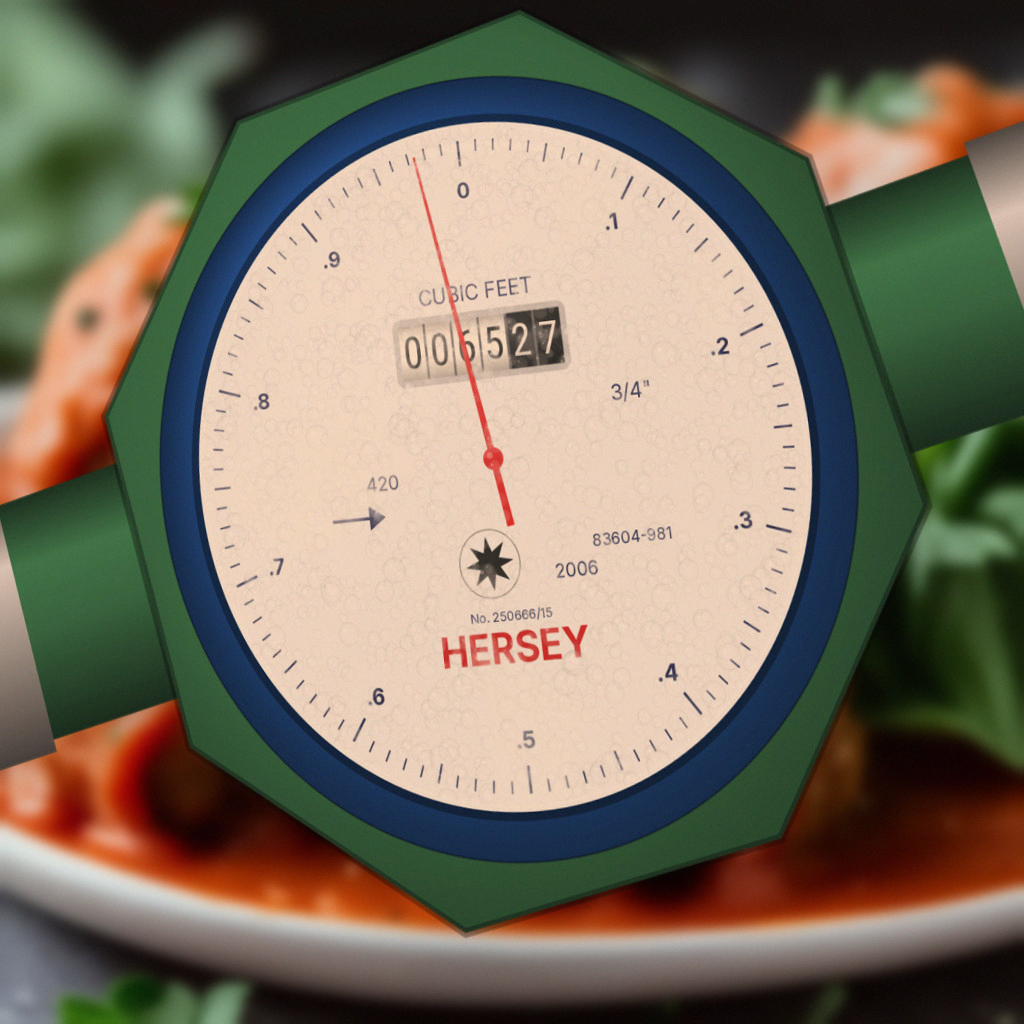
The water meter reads ft³ 6526.97
